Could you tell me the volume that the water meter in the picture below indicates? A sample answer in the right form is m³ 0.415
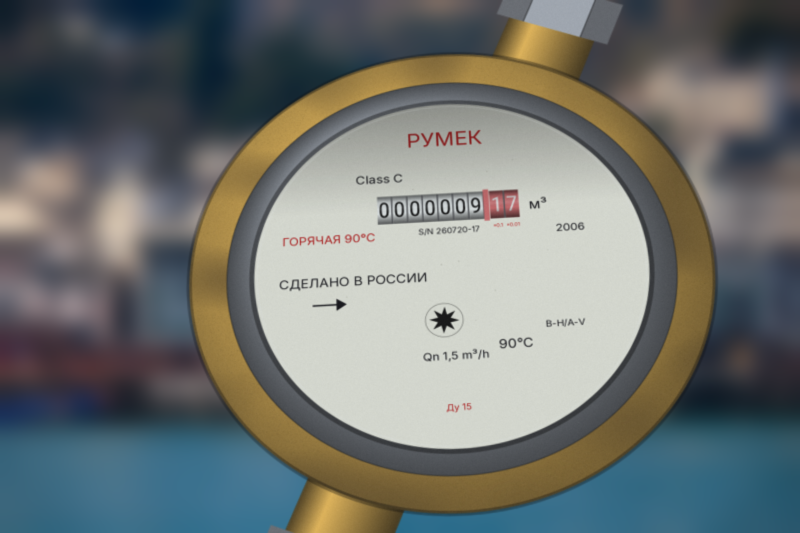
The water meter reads m³ 9.17
